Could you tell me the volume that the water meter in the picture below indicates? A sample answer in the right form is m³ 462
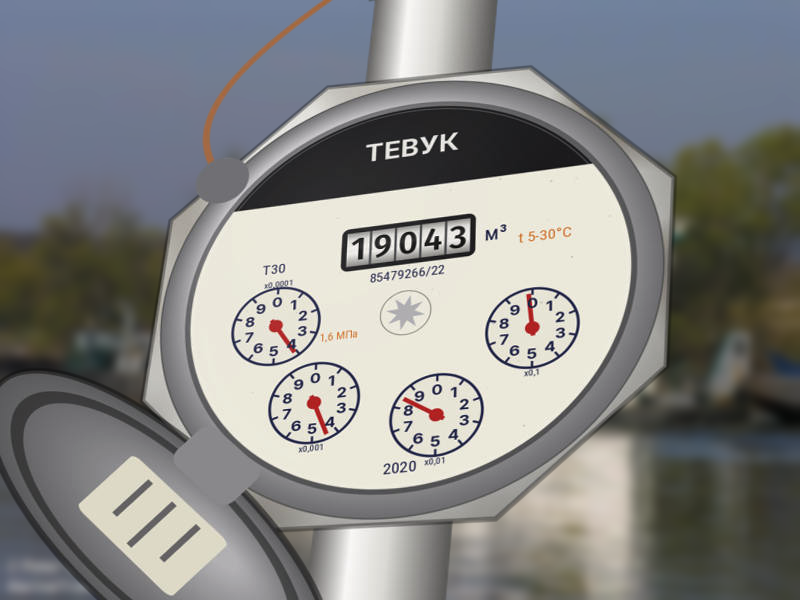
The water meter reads m³ 19042.9844
